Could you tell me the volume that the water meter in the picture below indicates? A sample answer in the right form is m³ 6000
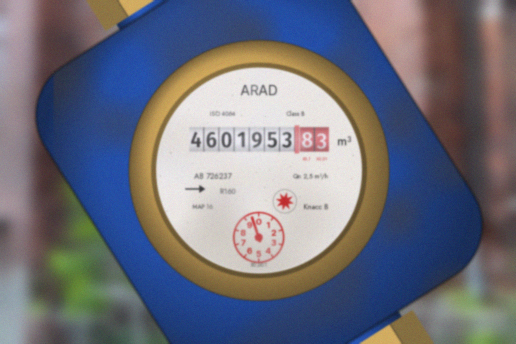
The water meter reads m³ 4601953.829
